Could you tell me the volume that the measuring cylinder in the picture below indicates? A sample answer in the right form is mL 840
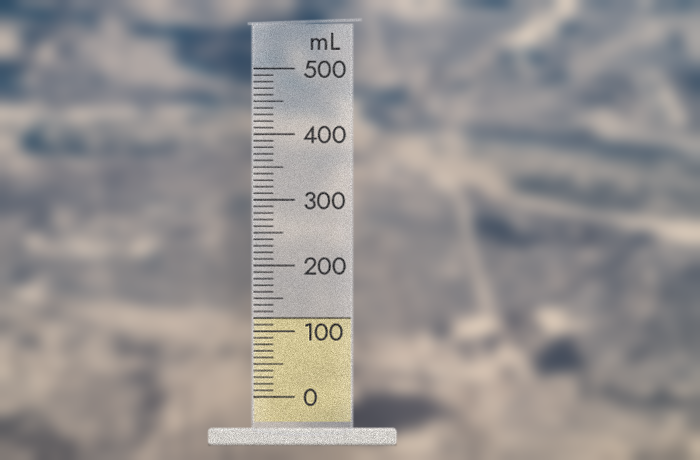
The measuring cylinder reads mL 120
